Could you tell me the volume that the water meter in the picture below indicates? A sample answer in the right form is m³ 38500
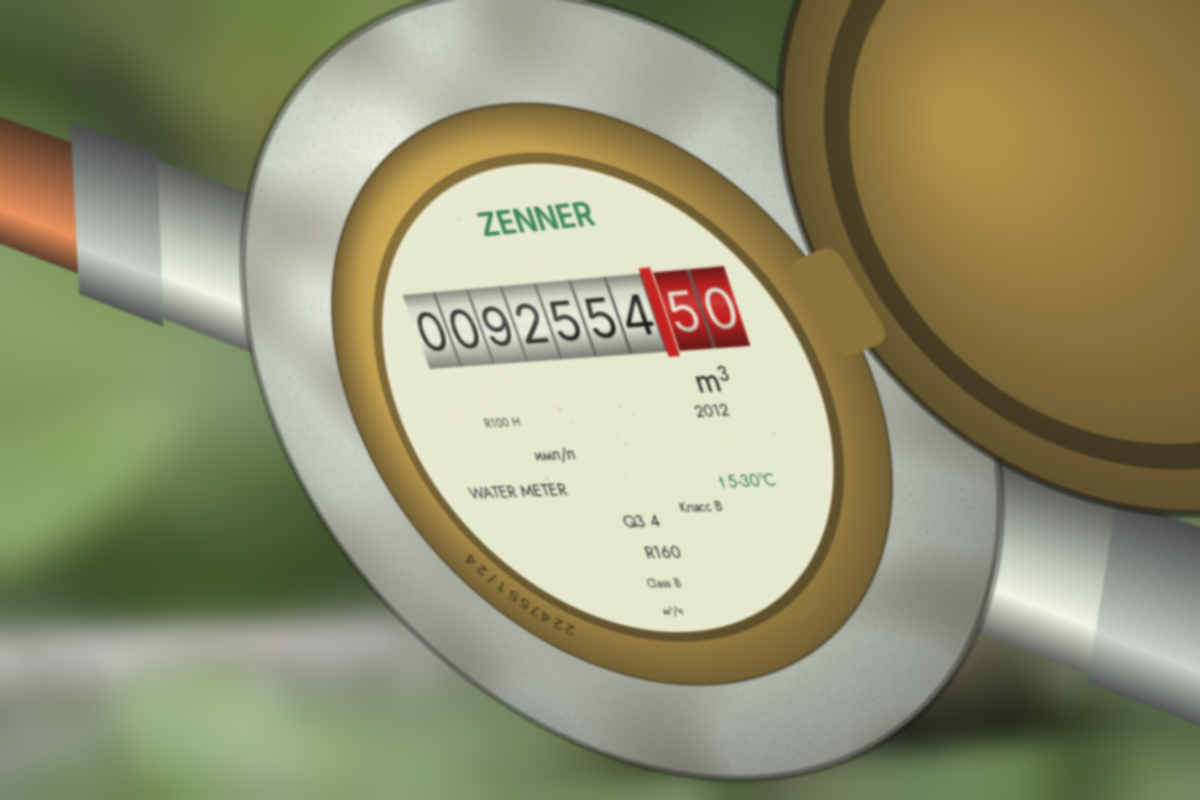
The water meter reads m³ 92554.50
